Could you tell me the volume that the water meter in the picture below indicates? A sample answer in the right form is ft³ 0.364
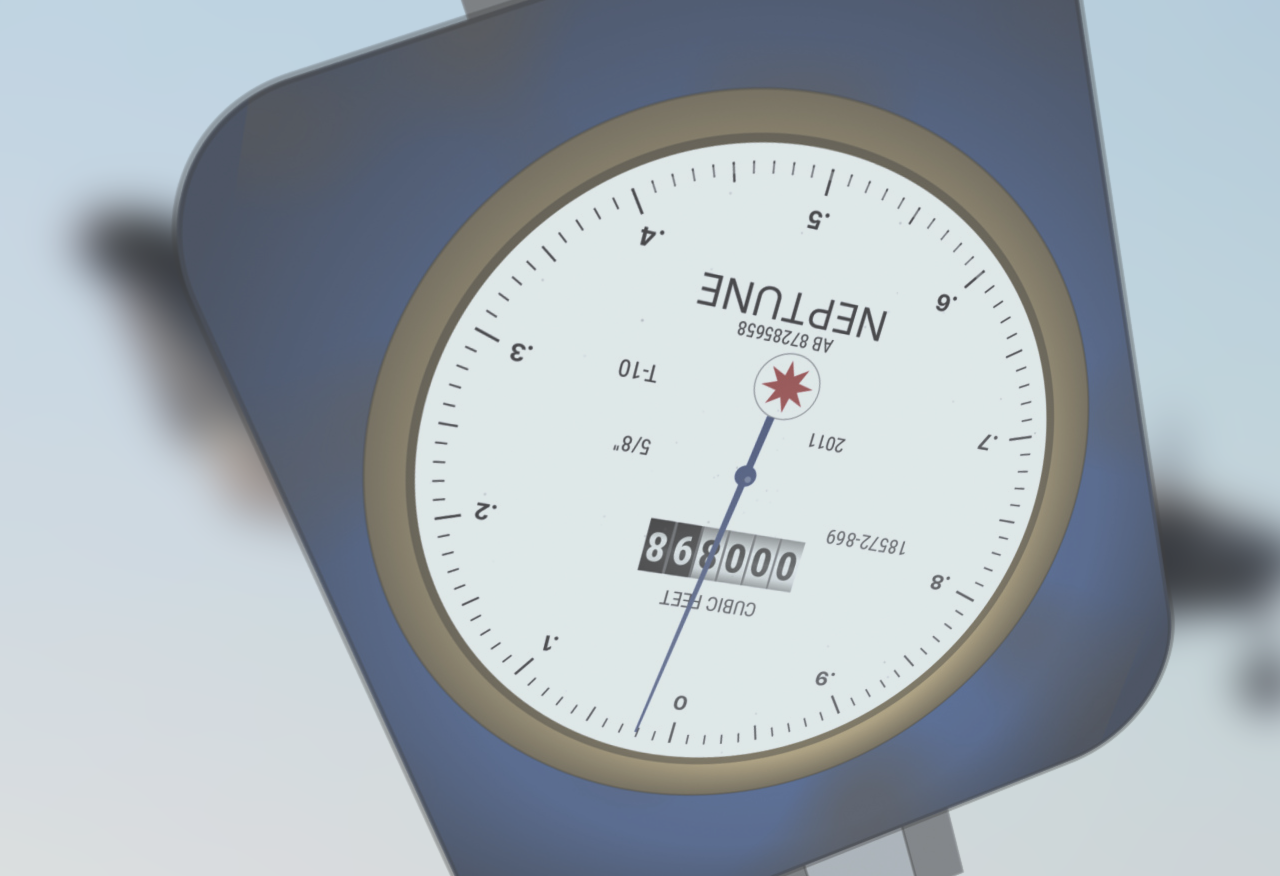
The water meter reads ft³ 898.02
